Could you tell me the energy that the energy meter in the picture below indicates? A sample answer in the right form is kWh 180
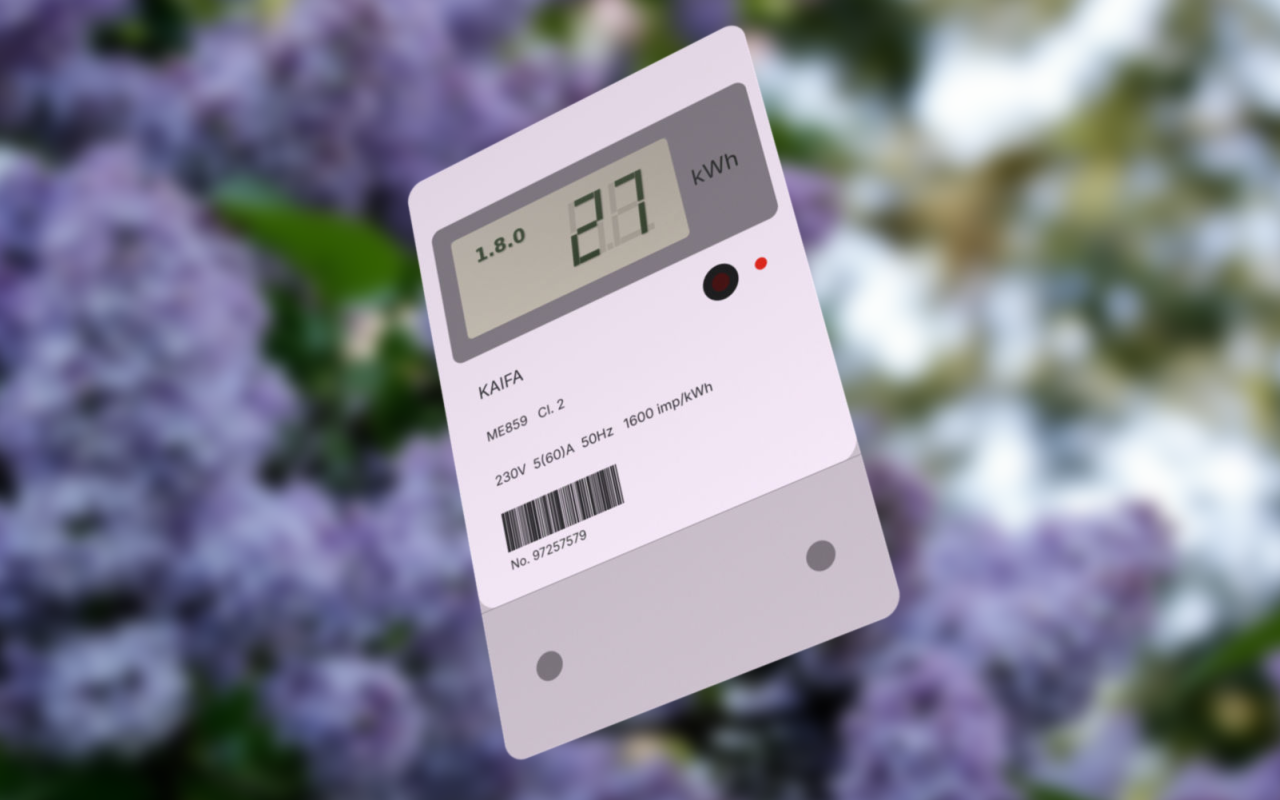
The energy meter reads kWh 27
